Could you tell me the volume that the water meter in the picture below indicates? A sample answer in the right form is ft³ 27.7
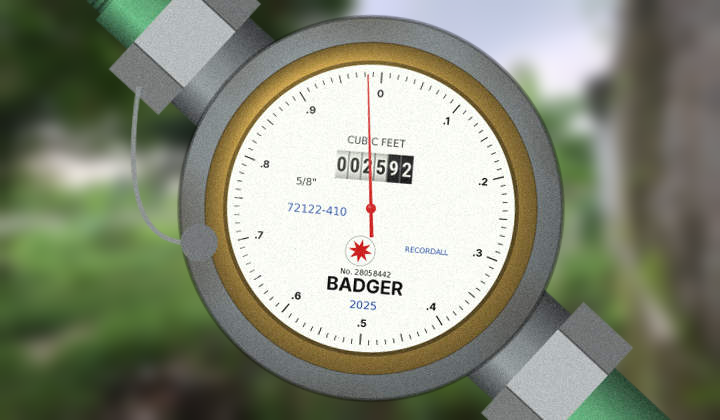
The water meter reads ft³ 2591.98
